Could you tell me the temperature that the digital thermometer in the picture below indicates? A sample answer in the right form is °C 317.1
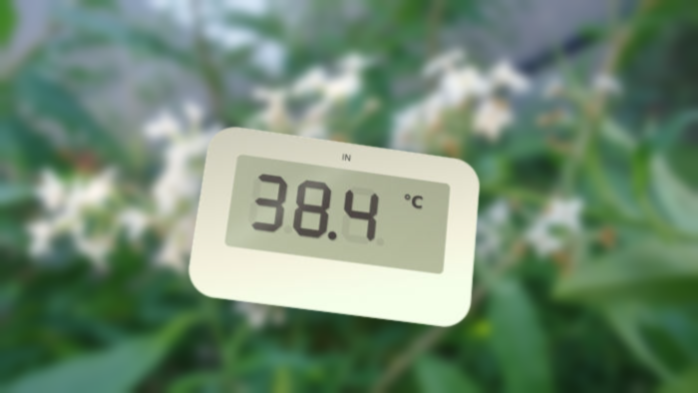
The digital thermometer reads °C 38.4
